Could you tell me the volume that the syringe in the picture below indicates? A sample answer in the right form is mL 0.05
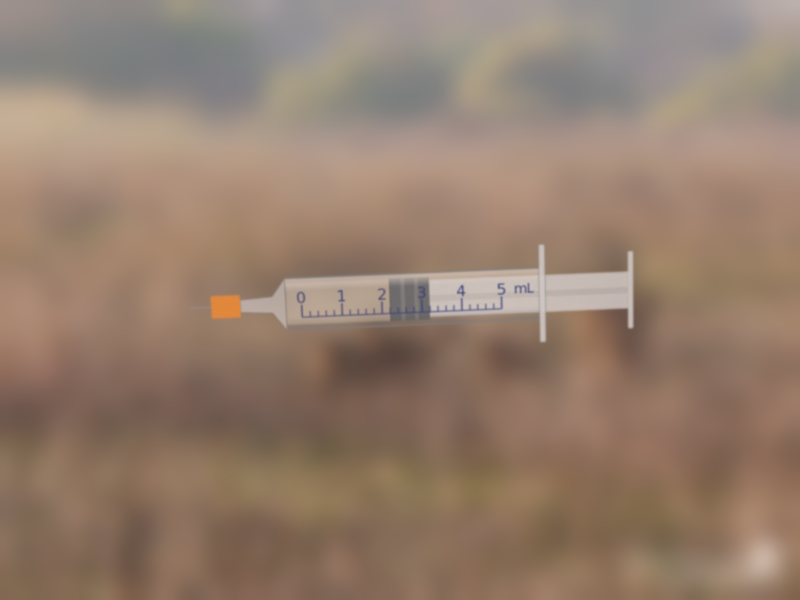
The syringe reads mL 2.2
